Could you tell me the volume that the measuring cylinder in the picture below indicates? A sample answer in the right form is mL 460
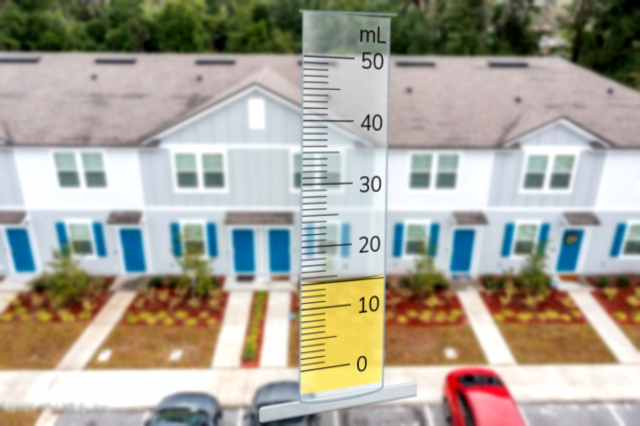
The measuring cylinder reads mL 14
